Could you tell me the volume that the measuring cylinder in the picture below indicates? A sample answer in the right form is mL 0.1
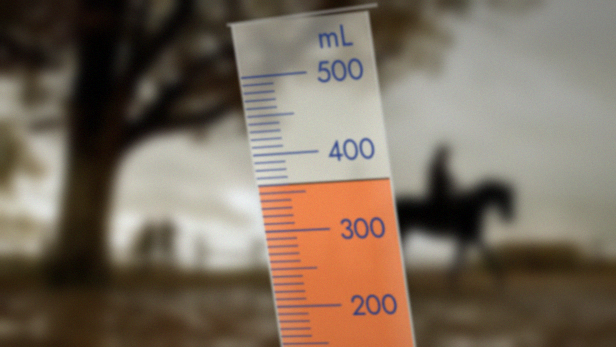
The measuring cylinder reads mL 360
